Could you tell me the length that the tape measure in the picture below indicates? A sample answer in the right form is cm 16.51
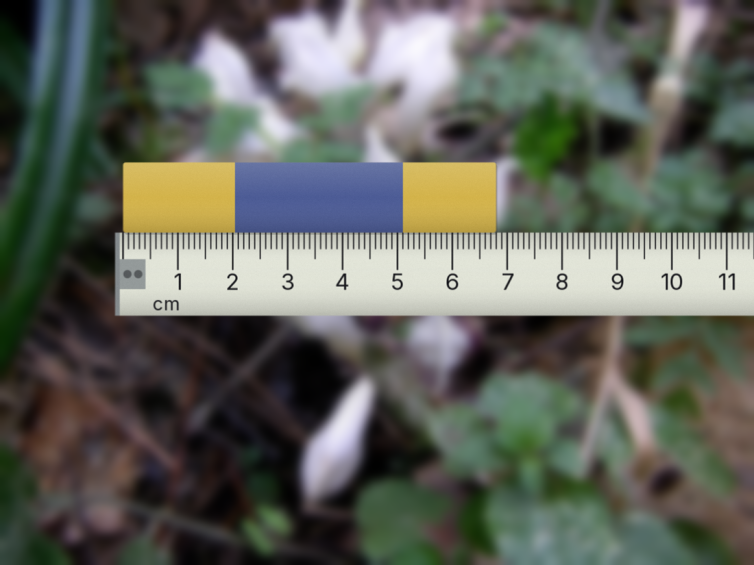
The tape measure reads cm 6.8
